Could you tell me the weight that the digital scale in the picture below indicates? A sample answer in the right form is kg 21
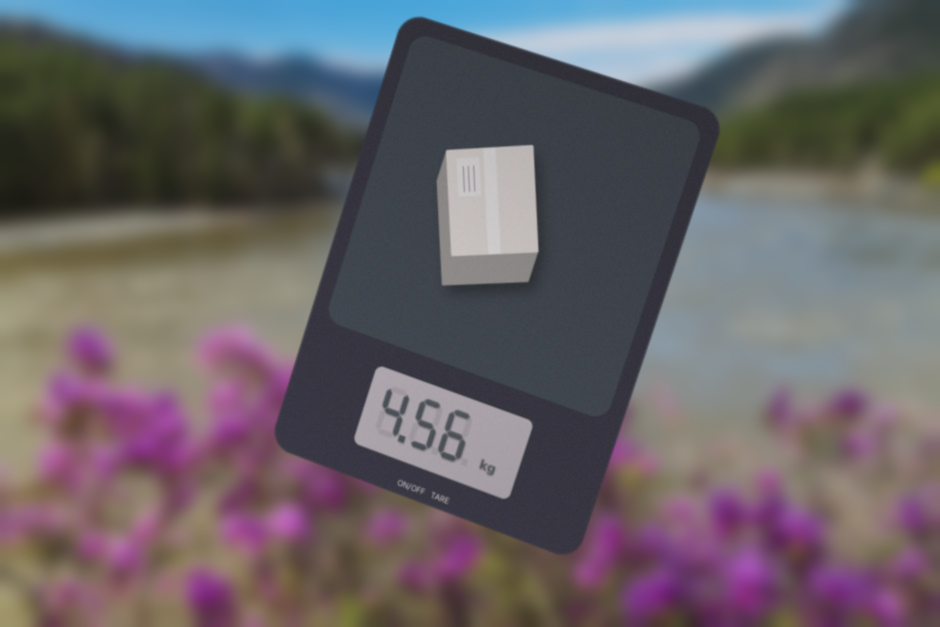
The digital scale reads kg 4.56
